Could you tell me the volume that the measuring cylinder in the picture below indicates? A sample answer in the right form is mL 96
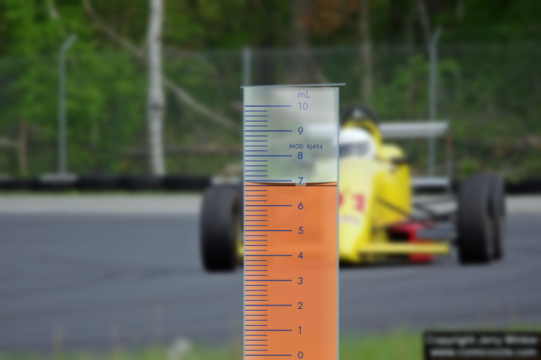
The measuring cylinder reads mL 6.8
